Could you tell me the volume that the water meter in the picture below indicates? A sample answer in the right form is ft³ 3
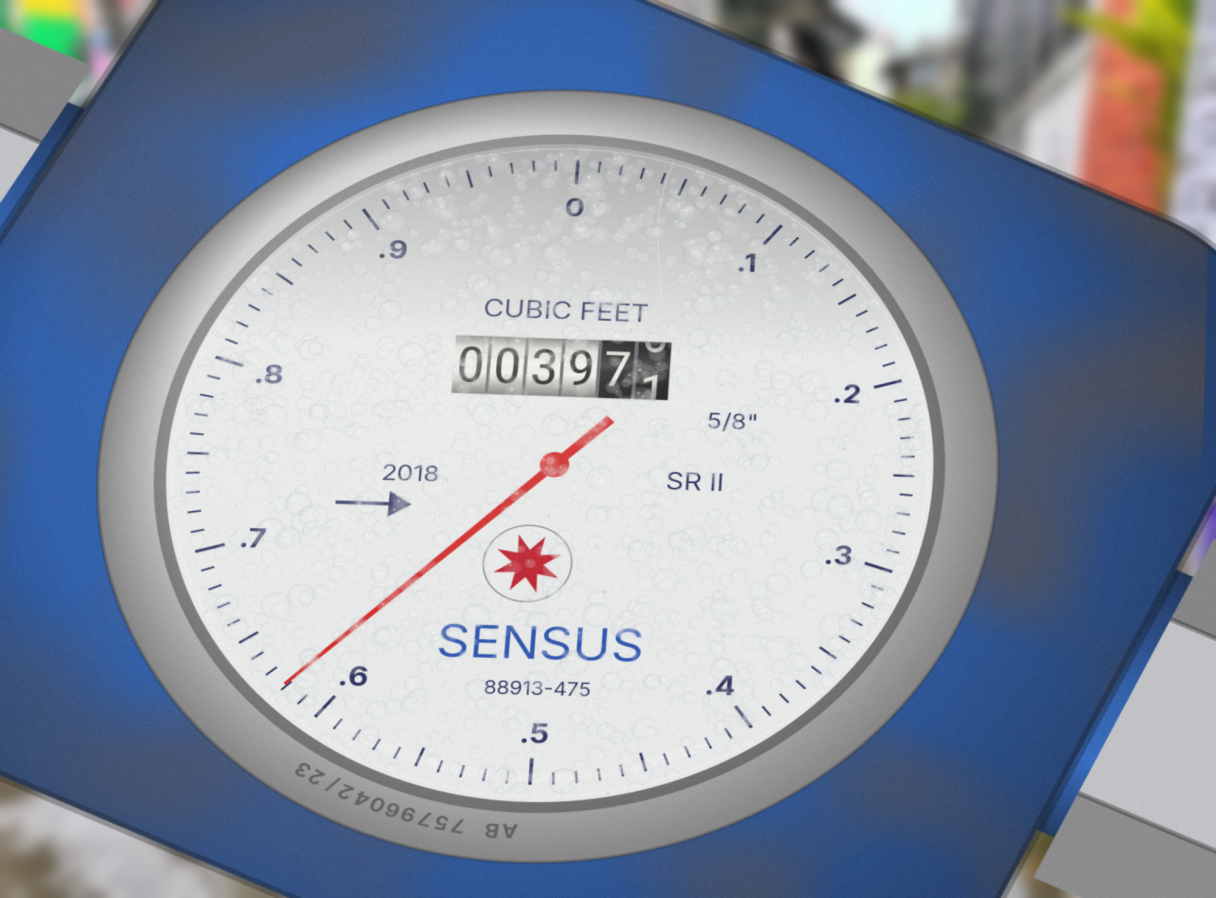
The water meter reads ft³ 3970.62
